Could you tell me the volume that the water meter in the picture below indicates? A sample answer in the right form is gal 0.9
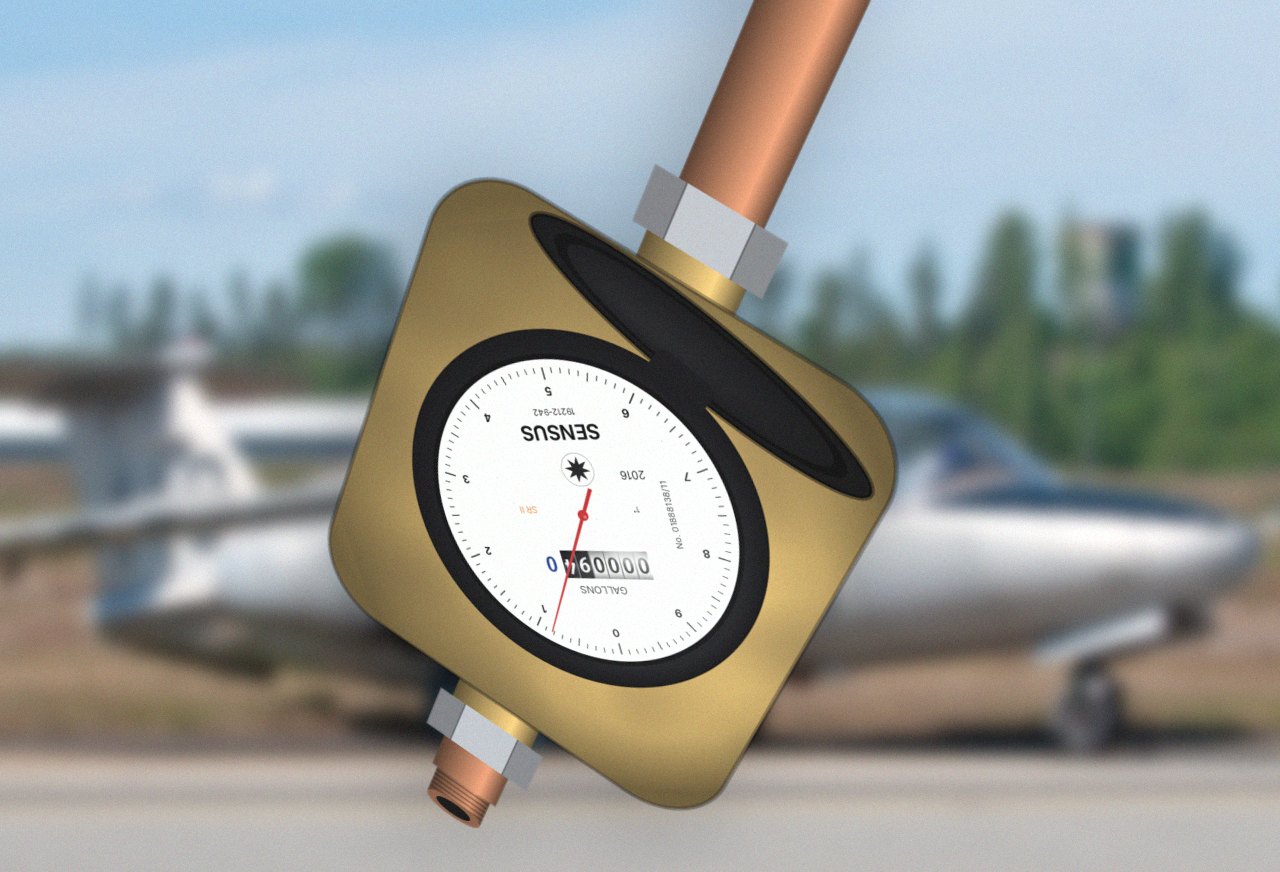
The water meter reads gal 940.8
